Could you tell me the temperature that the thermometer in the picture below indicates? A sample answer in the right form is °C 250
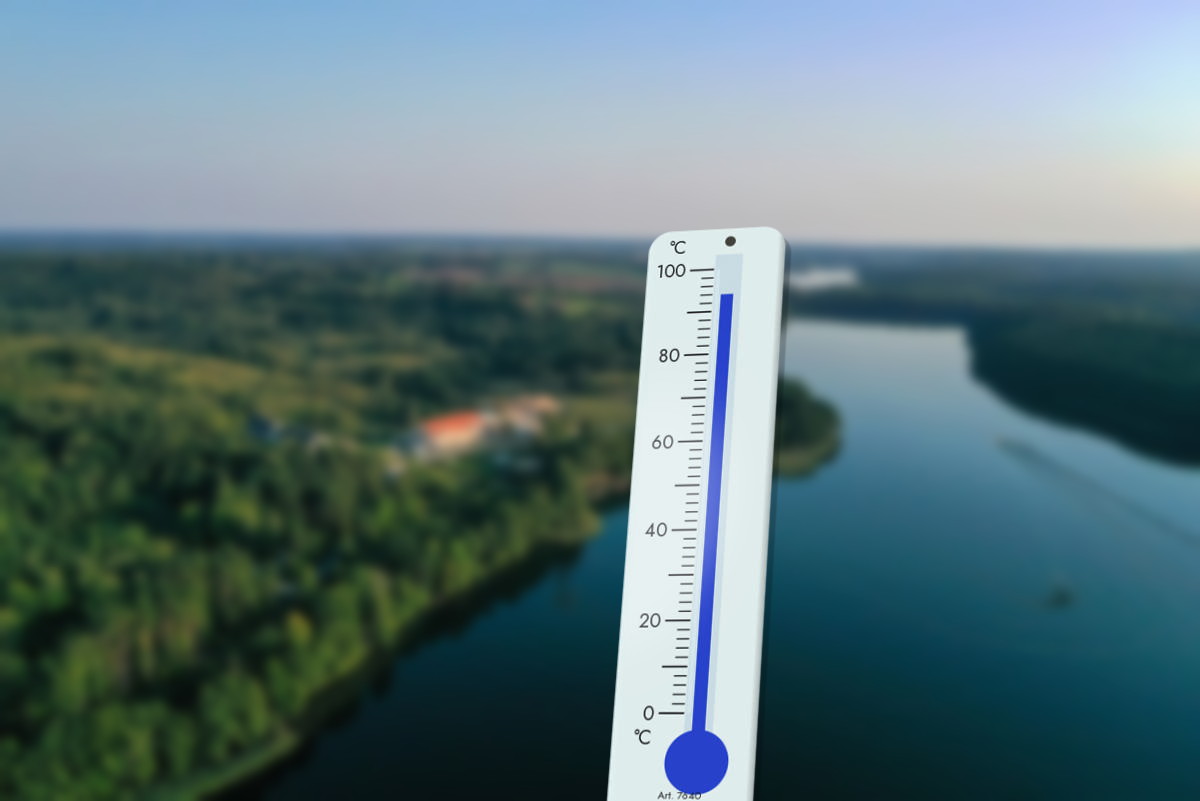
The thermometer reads °C 94
